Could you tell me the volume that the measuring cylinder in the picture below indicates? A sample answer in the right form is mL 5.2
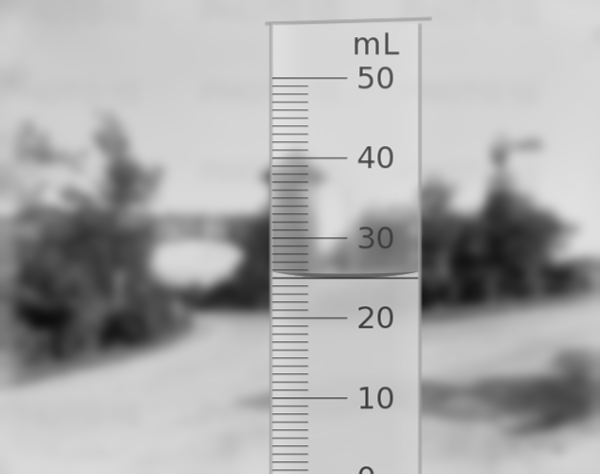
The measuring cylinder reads mL 25
